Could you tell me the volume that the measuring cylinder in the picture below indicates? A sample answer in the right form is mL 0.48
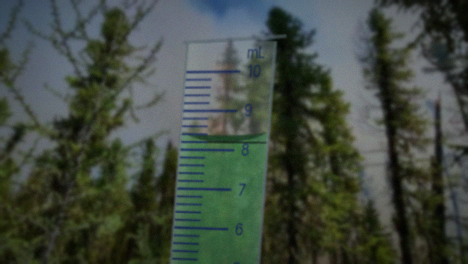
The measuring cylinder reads mL 8.2
